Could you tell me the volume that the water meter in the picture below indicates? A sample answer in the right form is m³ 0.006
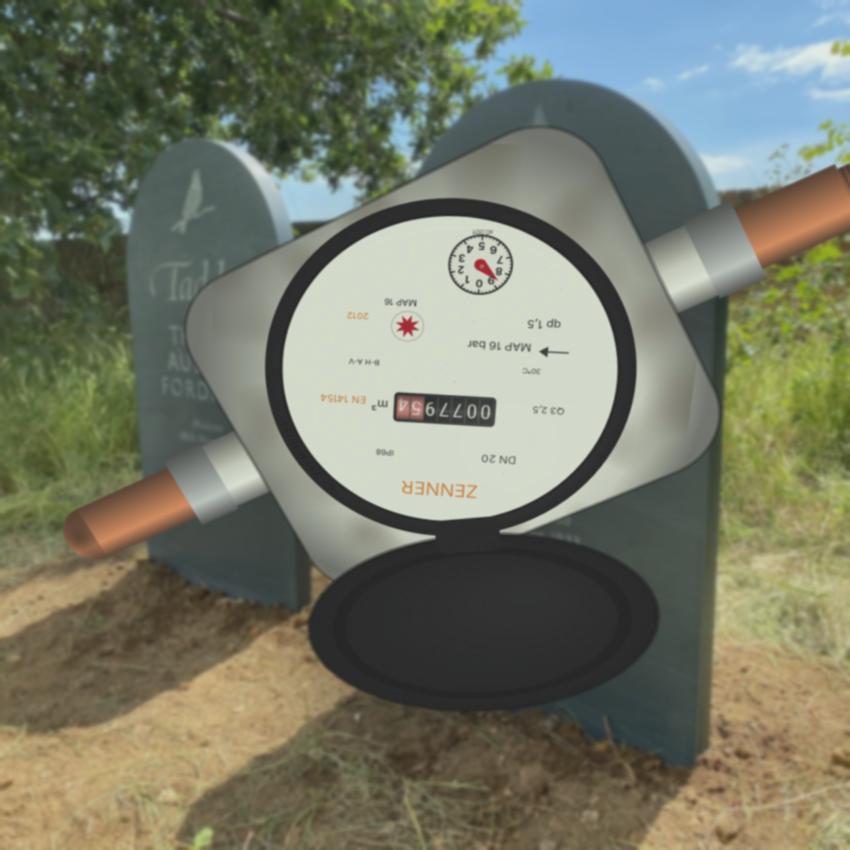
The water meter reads m³ 779.538
